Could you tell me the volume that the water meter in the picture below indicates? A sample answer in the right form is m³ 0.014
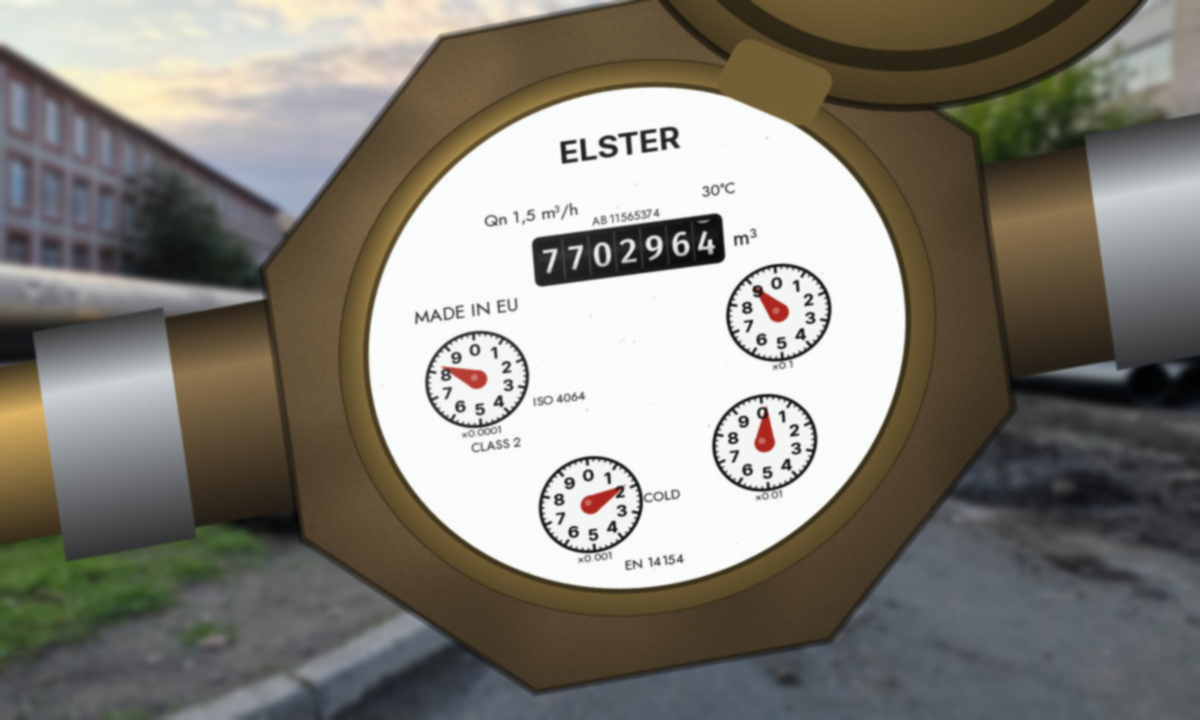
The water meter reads m³ 7702963.9018
